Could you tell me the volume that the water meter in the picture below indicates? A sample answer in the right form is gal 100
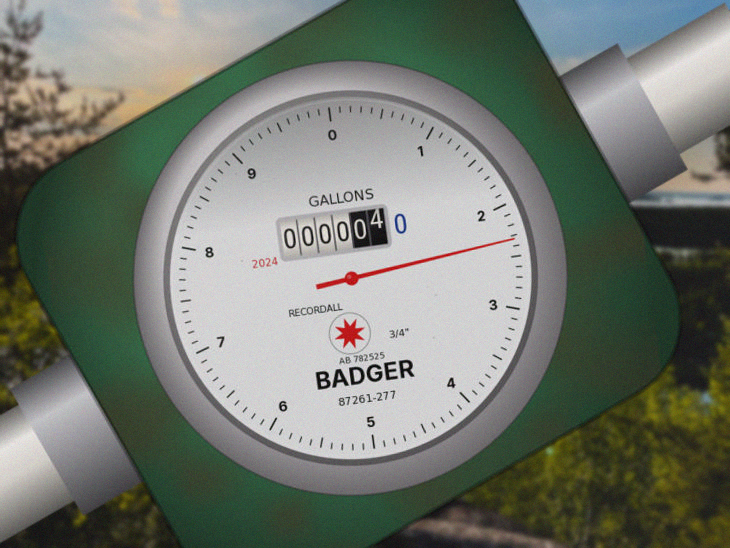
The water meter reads gal 42.3
